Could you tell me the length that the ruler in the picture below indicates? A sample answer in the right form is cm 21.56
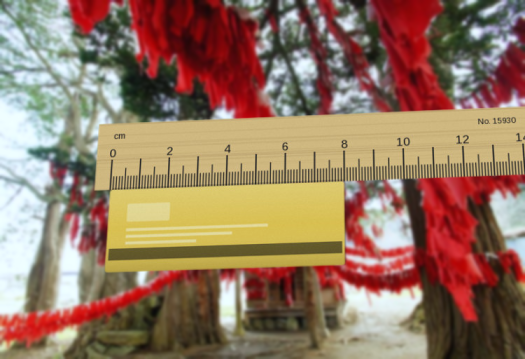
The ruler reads cm 8
